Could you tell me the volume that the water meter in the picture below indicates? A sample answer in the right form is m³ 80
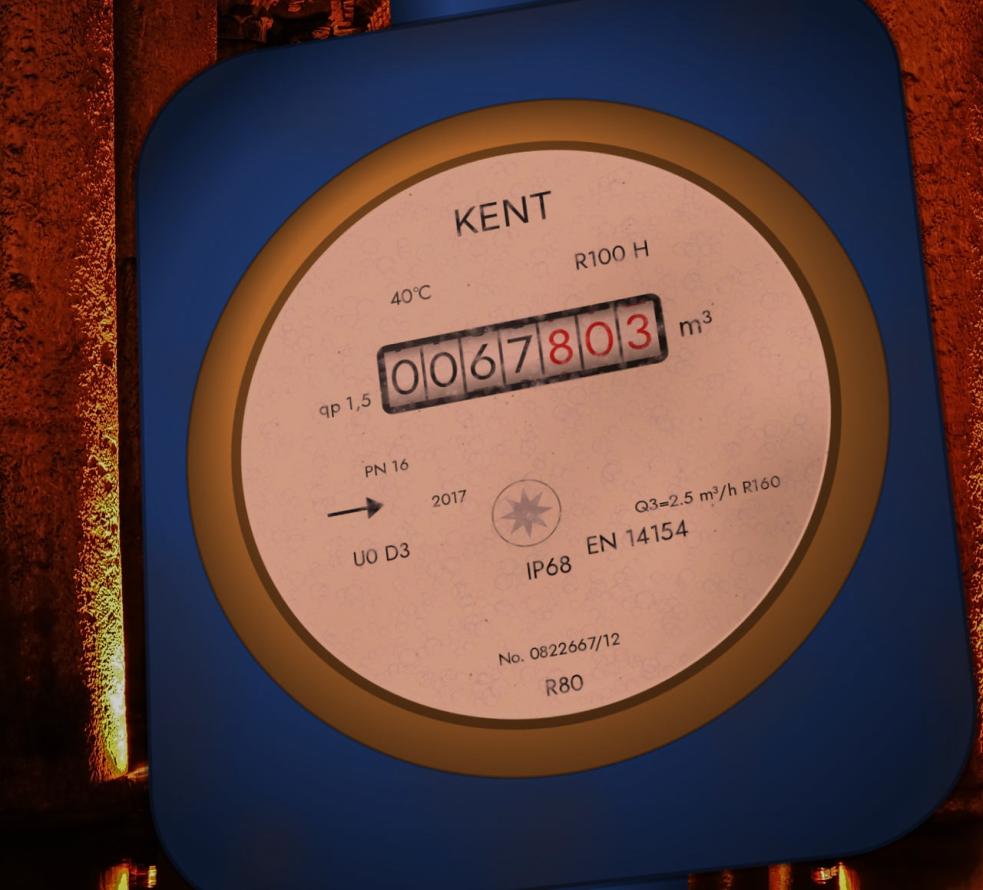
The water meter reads m³ 67.803
